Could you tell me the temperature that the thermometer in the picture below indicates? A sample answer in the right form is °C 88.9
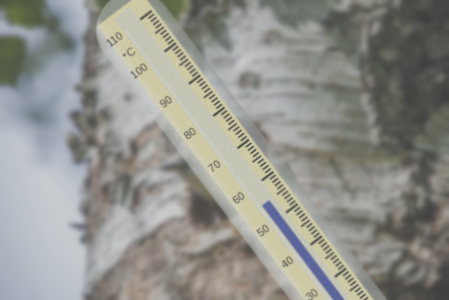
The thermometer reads °C 55
